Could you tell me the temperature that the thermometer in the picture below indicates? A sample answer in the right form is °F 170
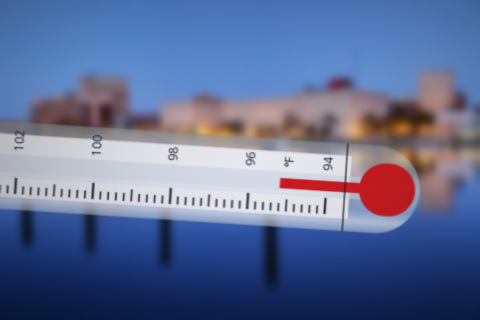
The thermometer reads °F 95.2
